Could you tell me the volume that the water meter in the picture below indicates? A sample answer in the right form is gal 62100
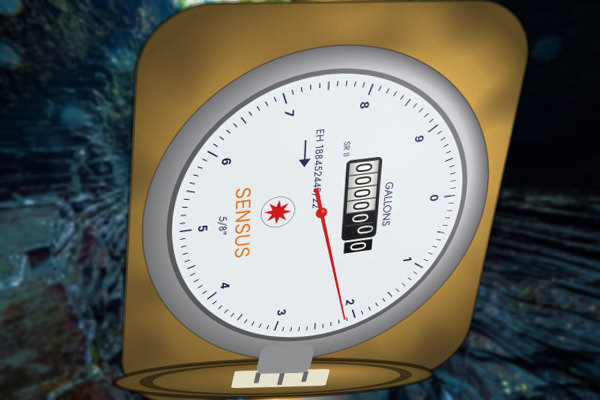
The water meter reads gal 2.1
